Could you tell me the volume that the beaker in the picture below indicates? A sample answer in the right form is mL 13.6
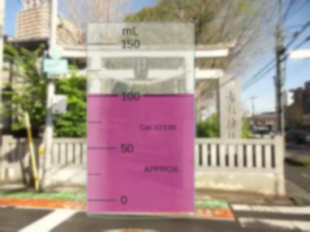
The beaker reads mL 100
